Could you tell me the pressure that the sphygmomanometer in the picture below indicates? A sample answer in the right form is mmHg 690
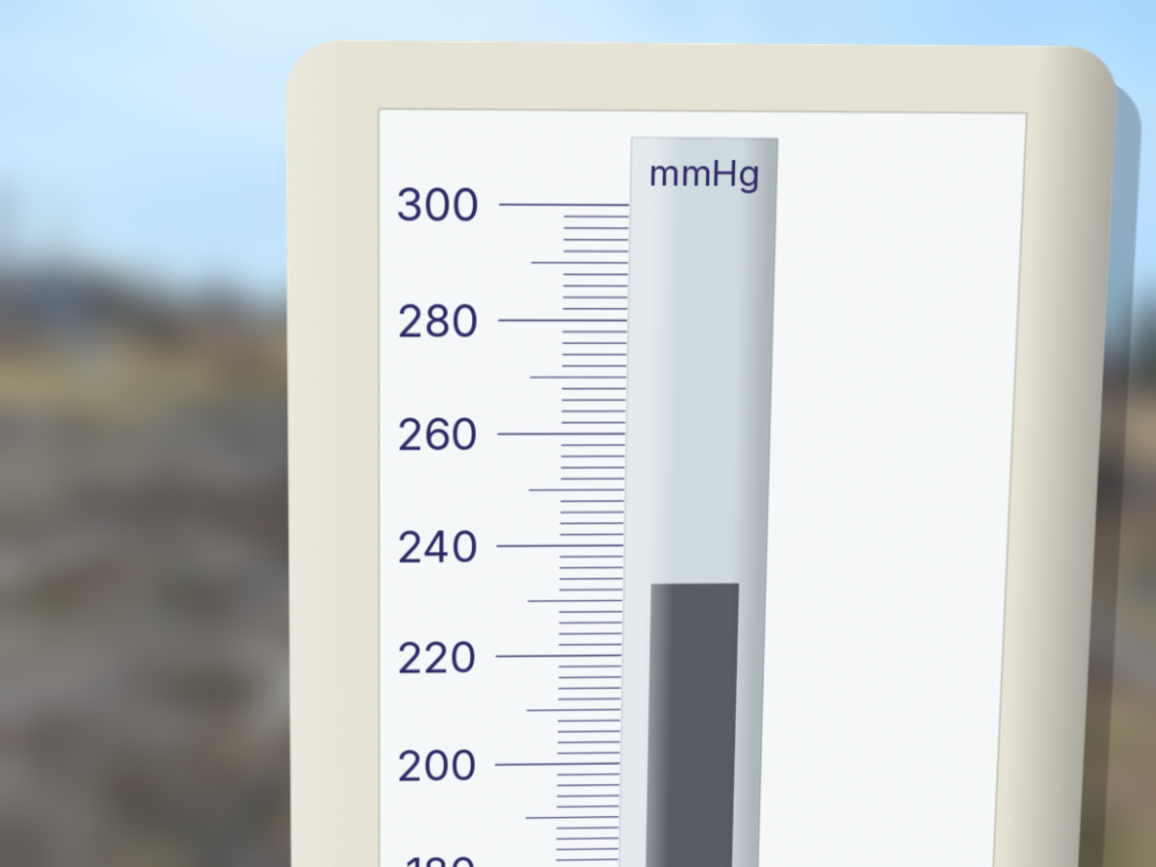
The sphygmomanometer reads mmHg 233
